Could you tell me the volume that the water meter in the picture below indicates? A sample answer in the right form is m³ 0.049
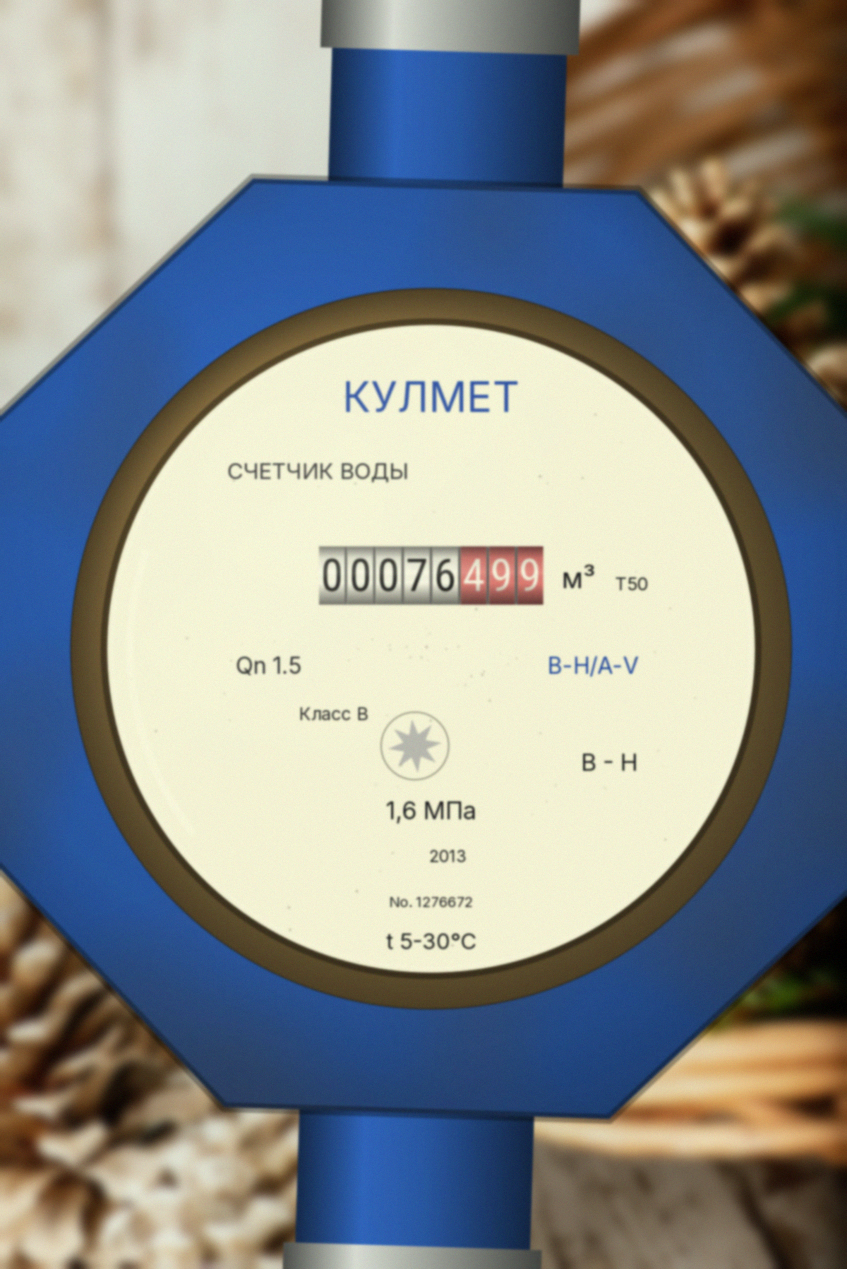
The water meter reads m³ 76.499
